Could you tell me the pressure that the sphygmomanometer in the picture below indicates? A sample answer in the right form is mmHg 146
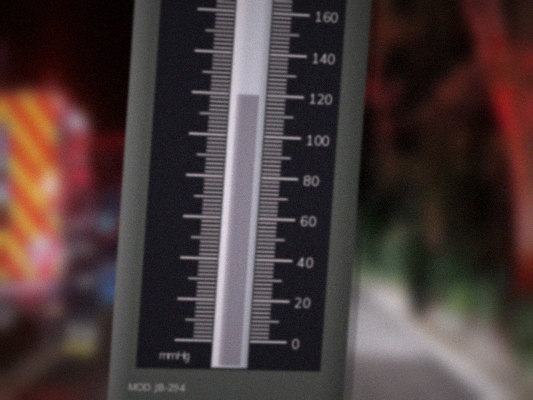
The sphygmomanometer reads mmHg 120
